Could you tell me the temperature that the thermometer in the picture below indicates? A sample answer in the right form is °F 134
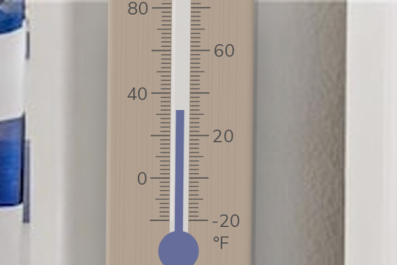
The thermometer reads °F 32
